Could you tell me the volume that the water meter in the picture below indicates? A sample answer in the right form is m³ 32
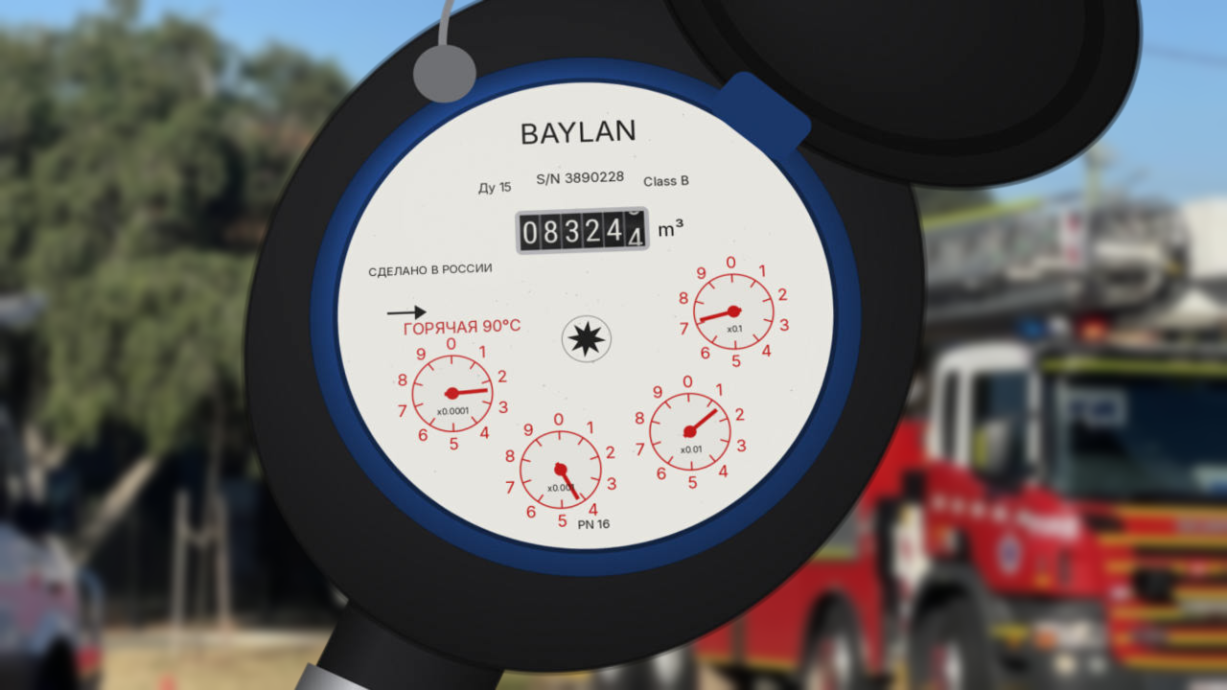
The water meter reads m³ 83243.7142
